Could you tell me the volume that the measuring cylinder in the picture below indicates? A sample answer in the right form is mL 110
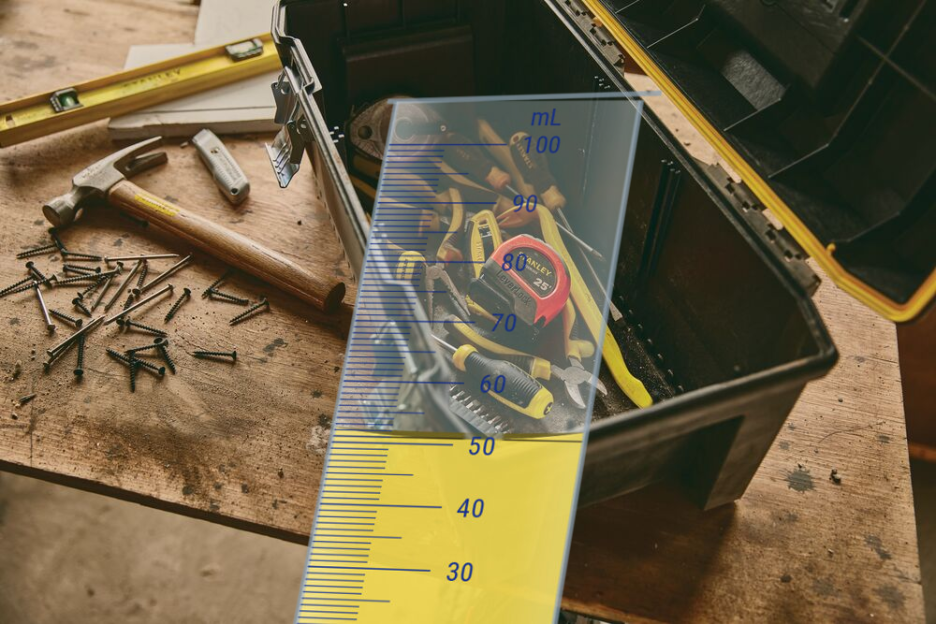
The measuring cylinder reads mL 51
